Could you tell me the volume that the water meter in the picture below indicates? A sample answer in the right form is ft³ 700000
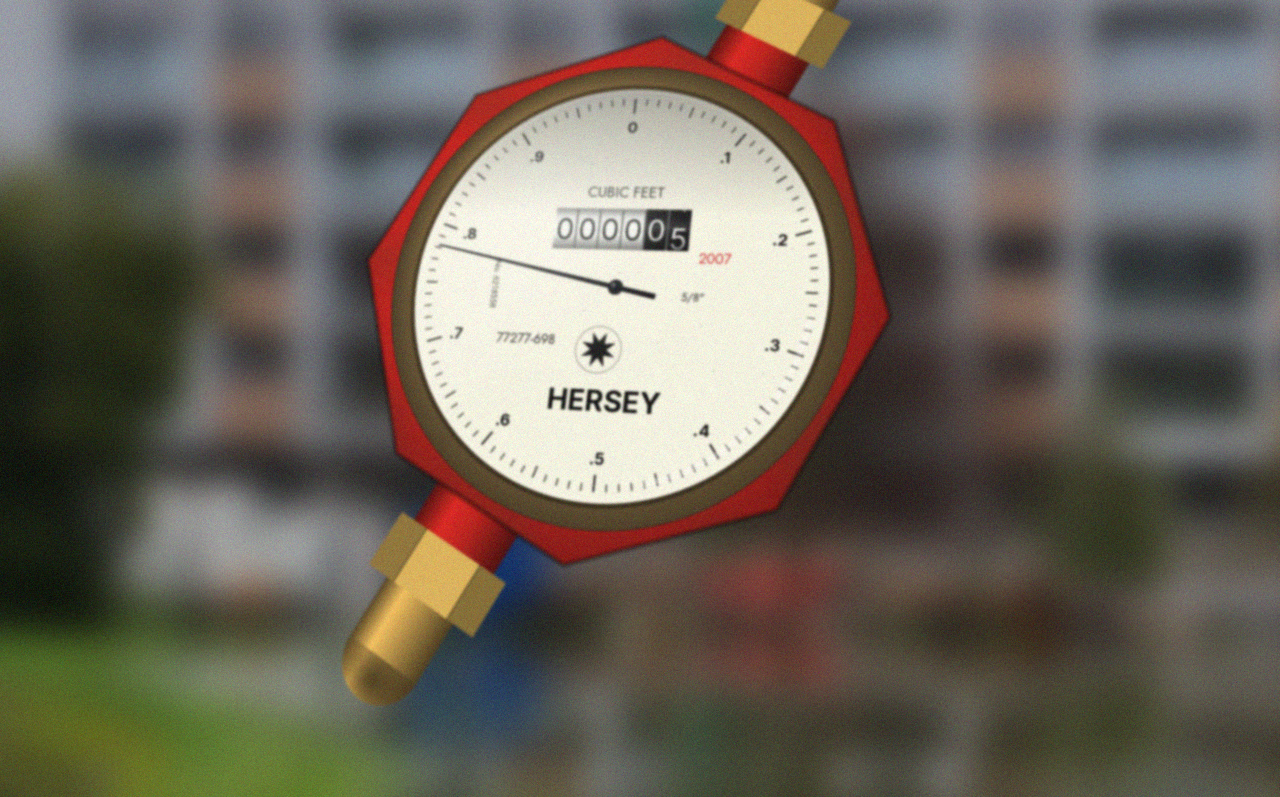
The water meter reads ft³ 4.78
